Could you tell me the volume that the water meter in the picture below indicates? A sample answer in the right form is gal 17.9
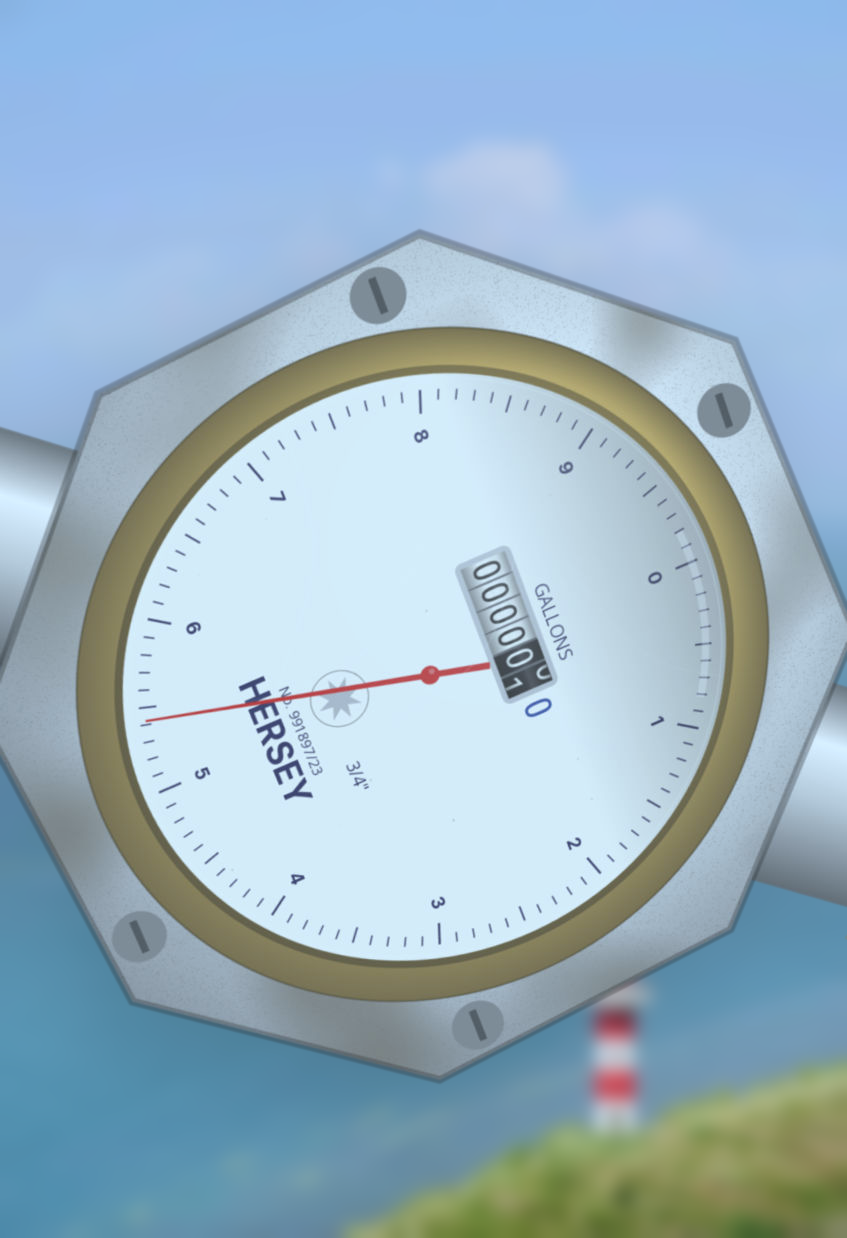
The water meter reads gal 5.4
